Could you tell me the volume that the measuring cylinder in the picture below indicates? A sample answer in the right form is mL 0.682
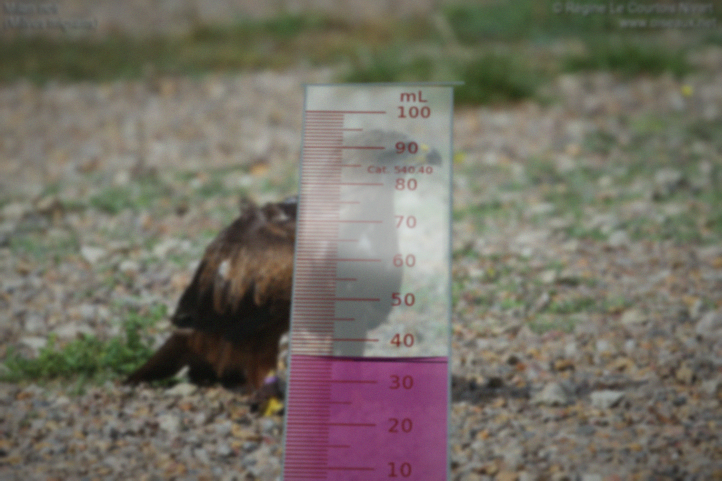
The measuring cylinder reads mL 35
